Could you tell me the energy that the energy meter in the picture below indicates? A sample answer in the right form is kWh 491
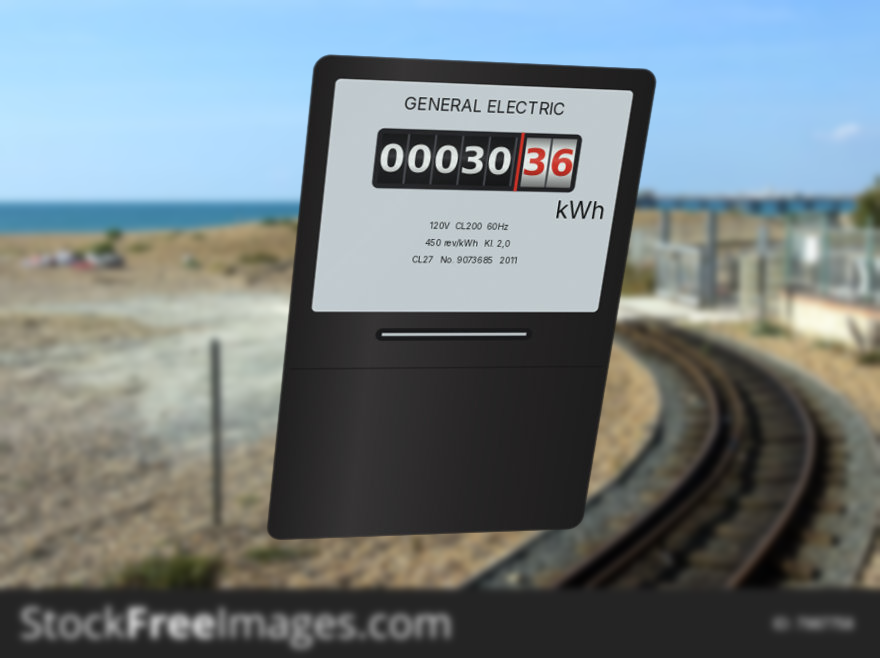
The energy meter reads kWh 30.36
